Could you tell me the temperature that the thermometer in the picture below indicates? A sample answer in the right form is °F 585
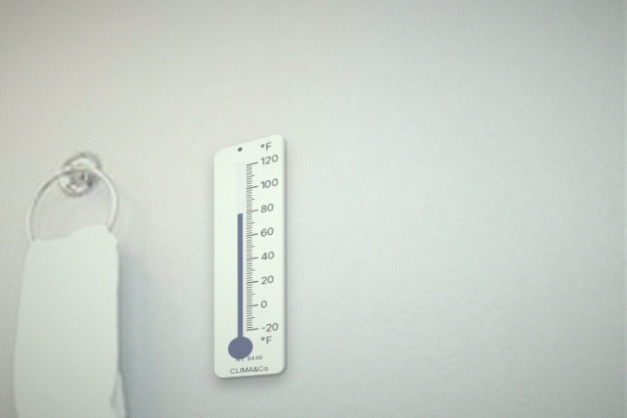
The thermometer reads °F 80
